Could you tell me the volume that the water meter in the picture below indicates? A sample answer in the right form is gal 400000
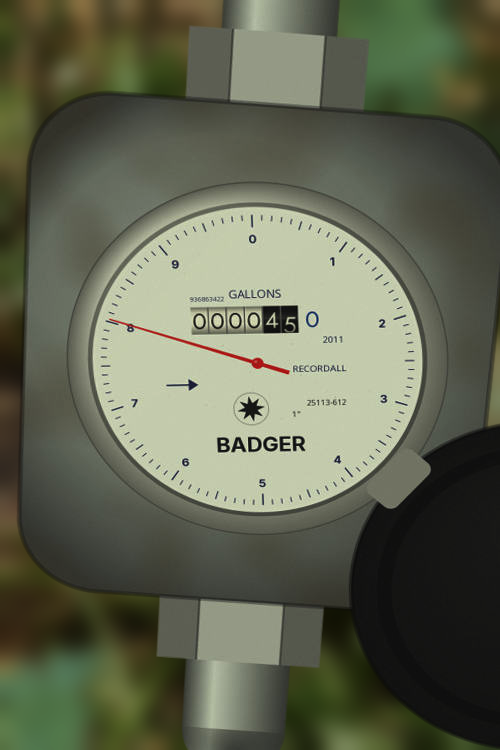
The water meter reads gal 448.0
